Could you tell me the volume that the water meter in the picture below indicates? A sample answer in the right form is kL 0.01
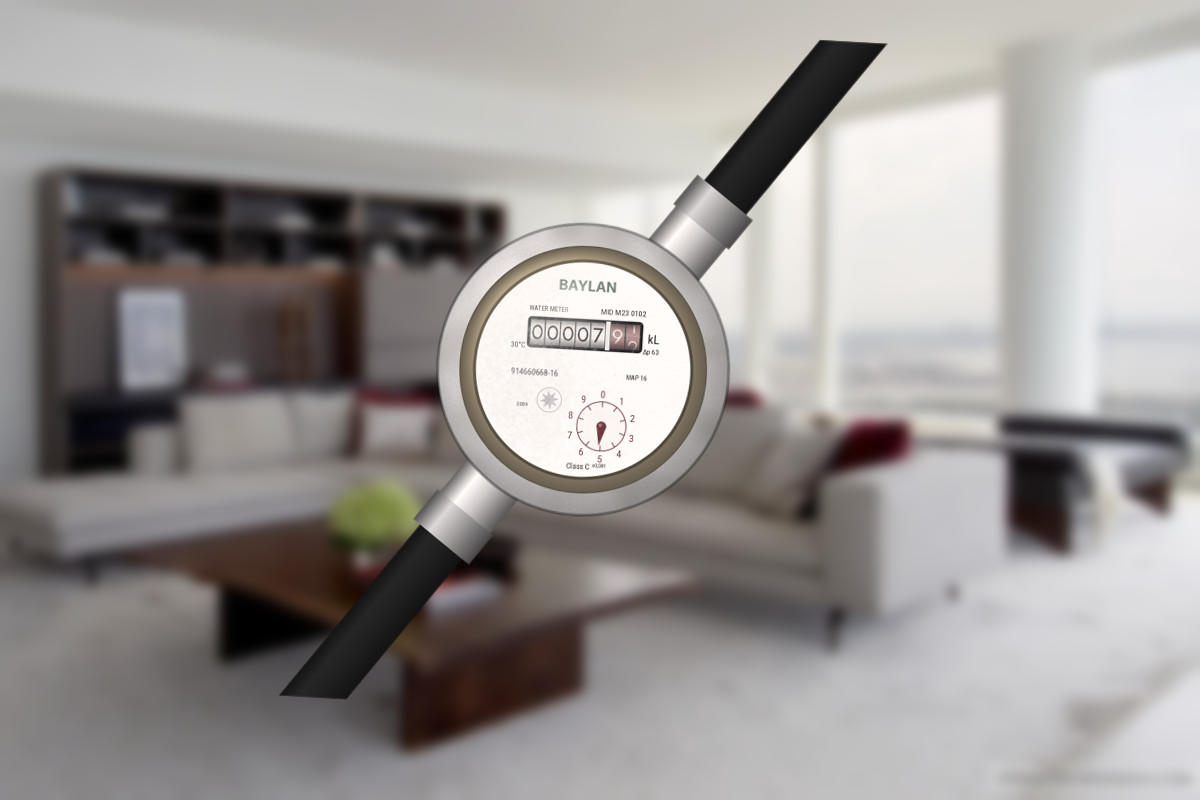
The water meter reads kL 7.915
